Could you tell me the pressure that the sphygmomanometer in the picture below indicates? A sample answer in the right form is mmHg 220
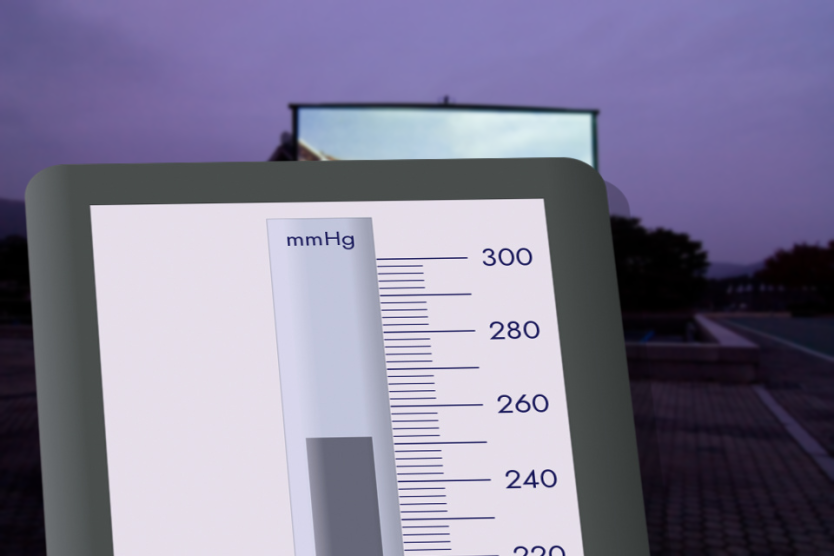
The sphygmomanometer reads mmHg 252
